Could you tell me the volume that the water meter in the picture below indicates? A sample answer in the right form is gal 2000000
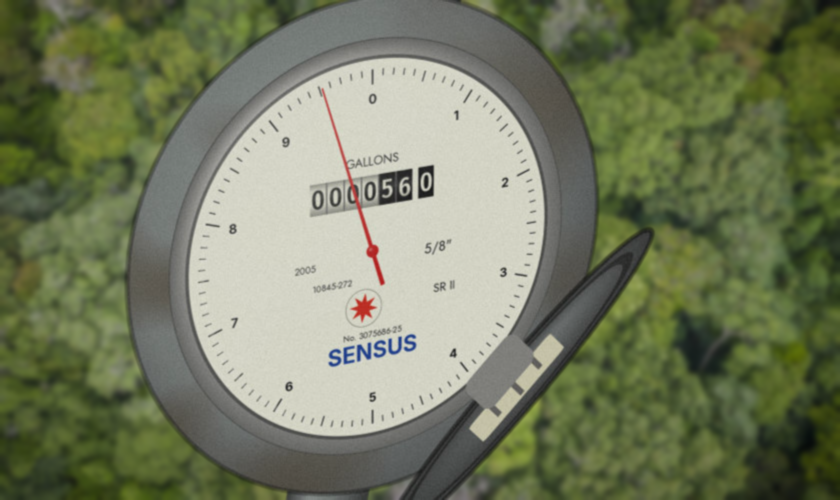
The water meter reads gal 559.5
